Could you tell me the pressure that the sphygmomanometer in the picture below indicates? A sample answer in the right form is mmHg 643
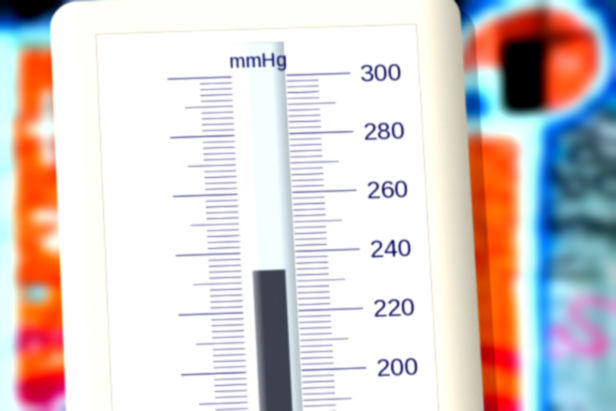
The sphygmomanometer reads mmHg 234
